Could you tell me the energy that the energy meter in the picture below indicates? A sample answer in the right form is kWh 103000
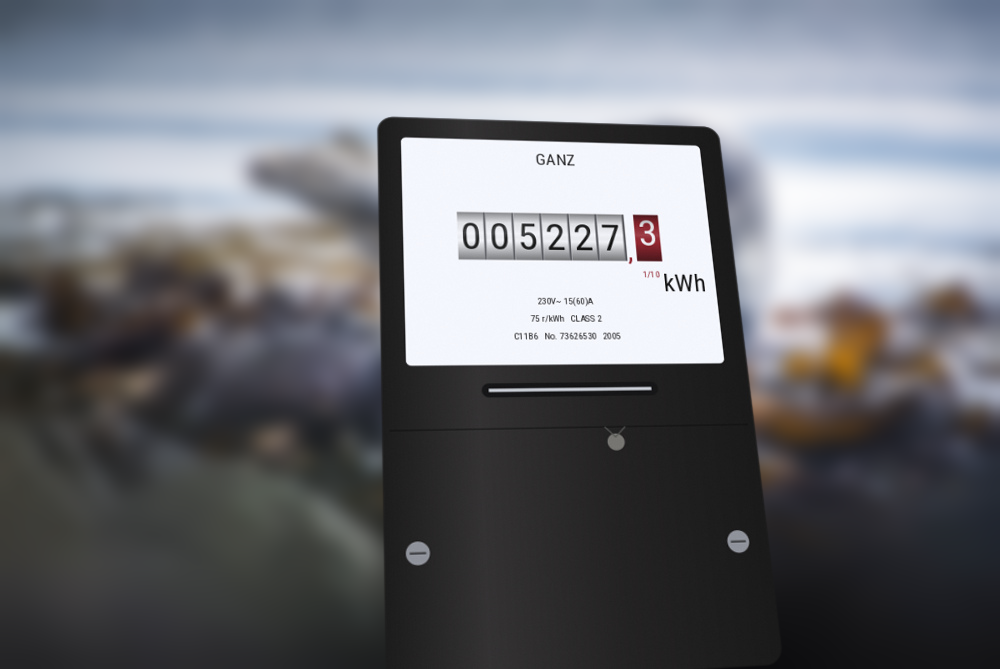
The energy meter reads kWh 5227.3
